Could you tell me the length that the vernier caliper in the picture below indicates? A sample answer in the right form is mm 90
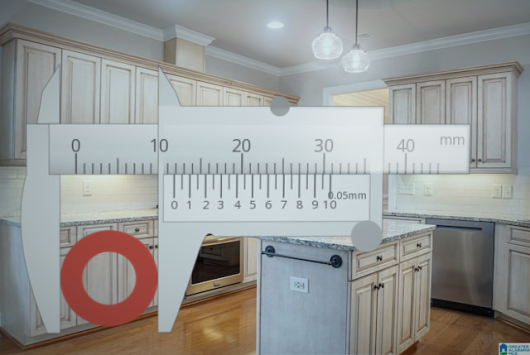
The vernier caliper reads mm 11.8
